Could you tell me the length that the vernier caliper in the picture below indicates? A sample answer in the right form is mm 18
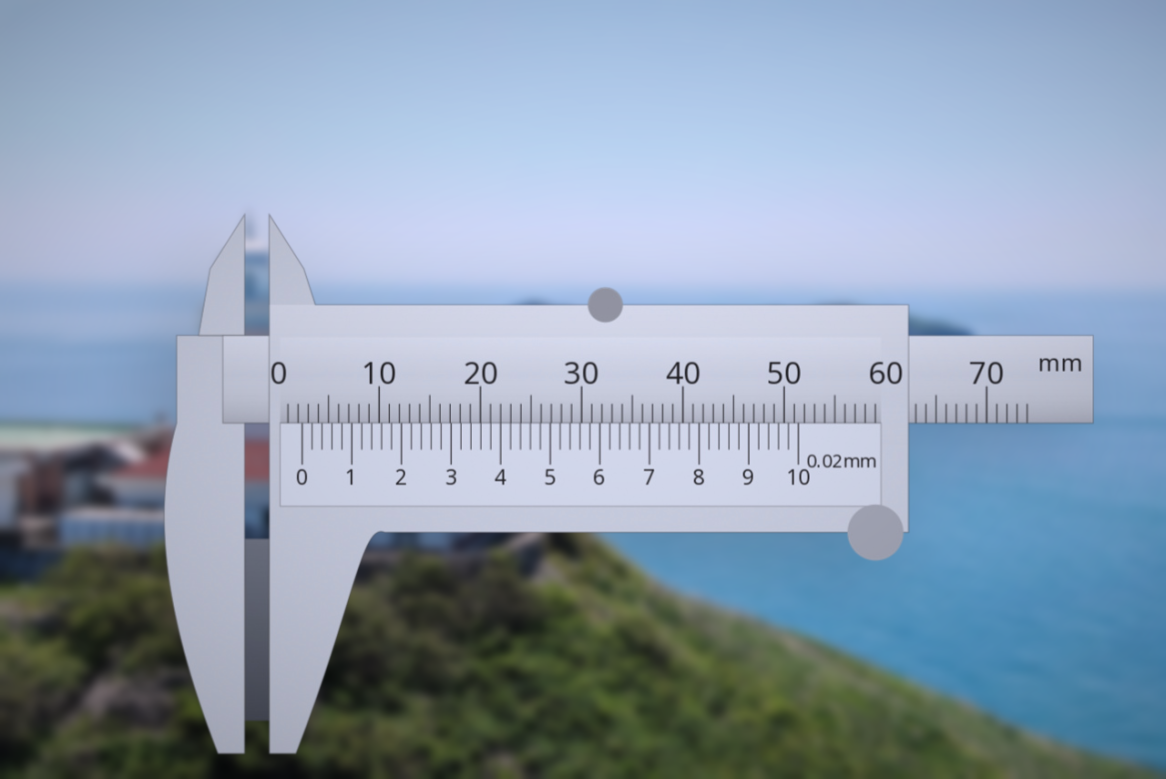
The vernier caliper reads mm 2.4
